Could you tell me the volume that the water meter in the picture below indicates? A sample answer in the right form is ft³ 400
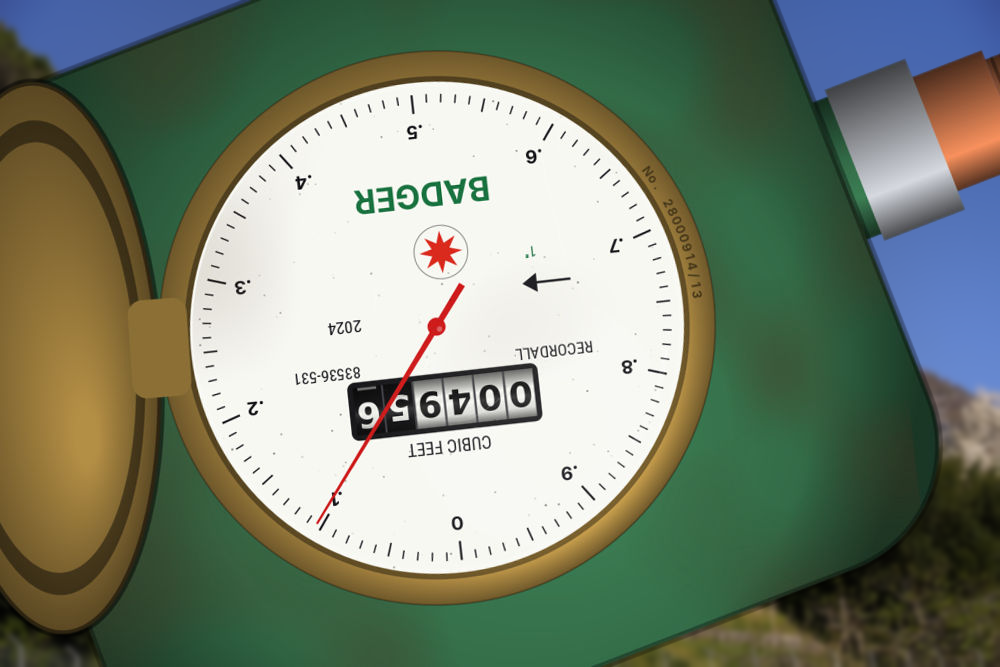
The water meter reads ft³ 4956.10
